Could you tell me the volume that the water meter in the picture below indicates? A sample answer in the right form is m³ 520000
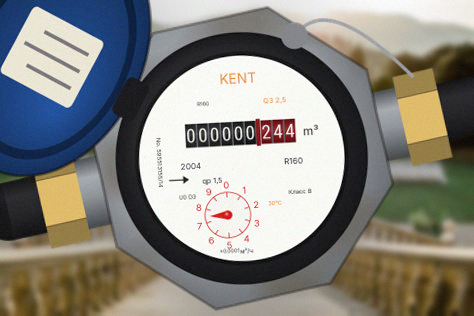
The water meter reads m³ 0.2447
